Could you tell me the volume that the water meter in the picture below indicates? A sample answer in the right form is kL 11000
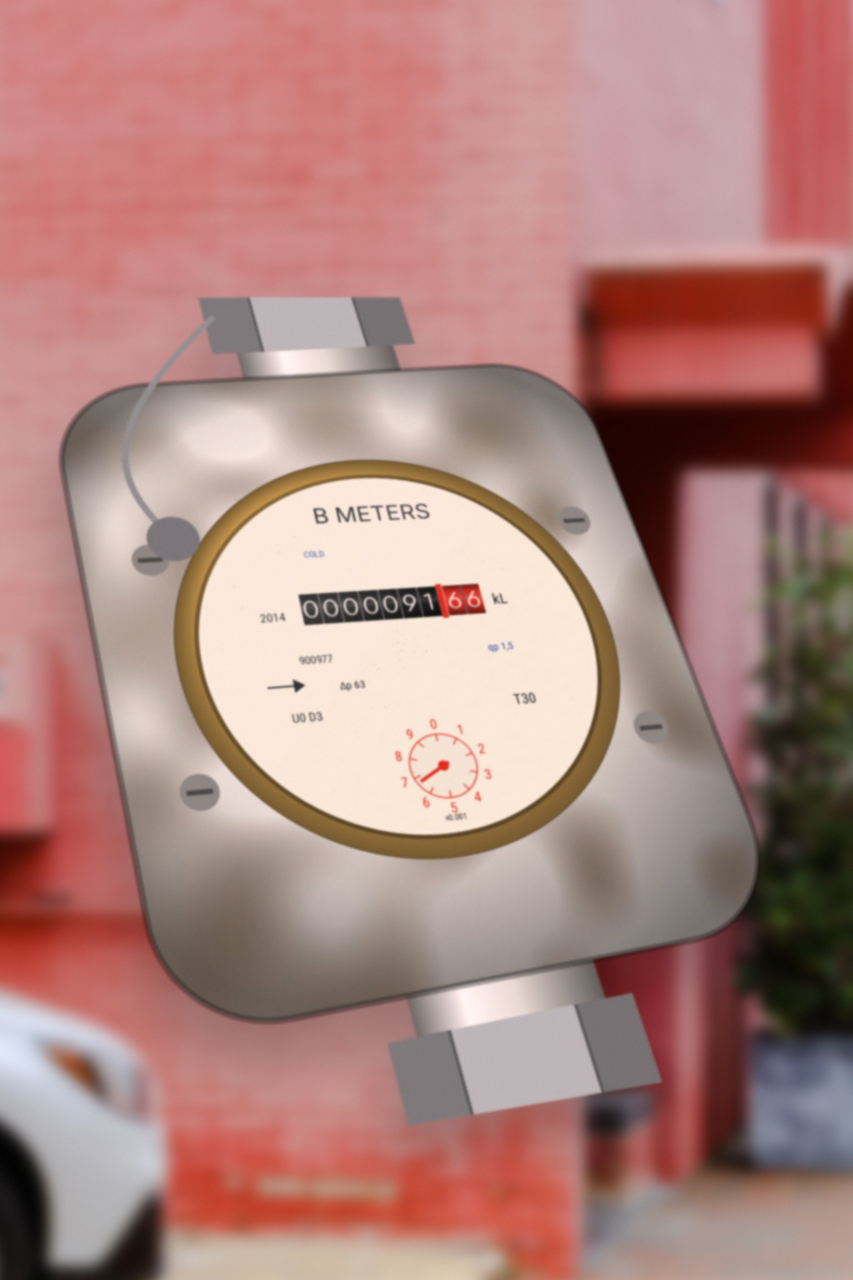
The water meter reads kL 91.666
